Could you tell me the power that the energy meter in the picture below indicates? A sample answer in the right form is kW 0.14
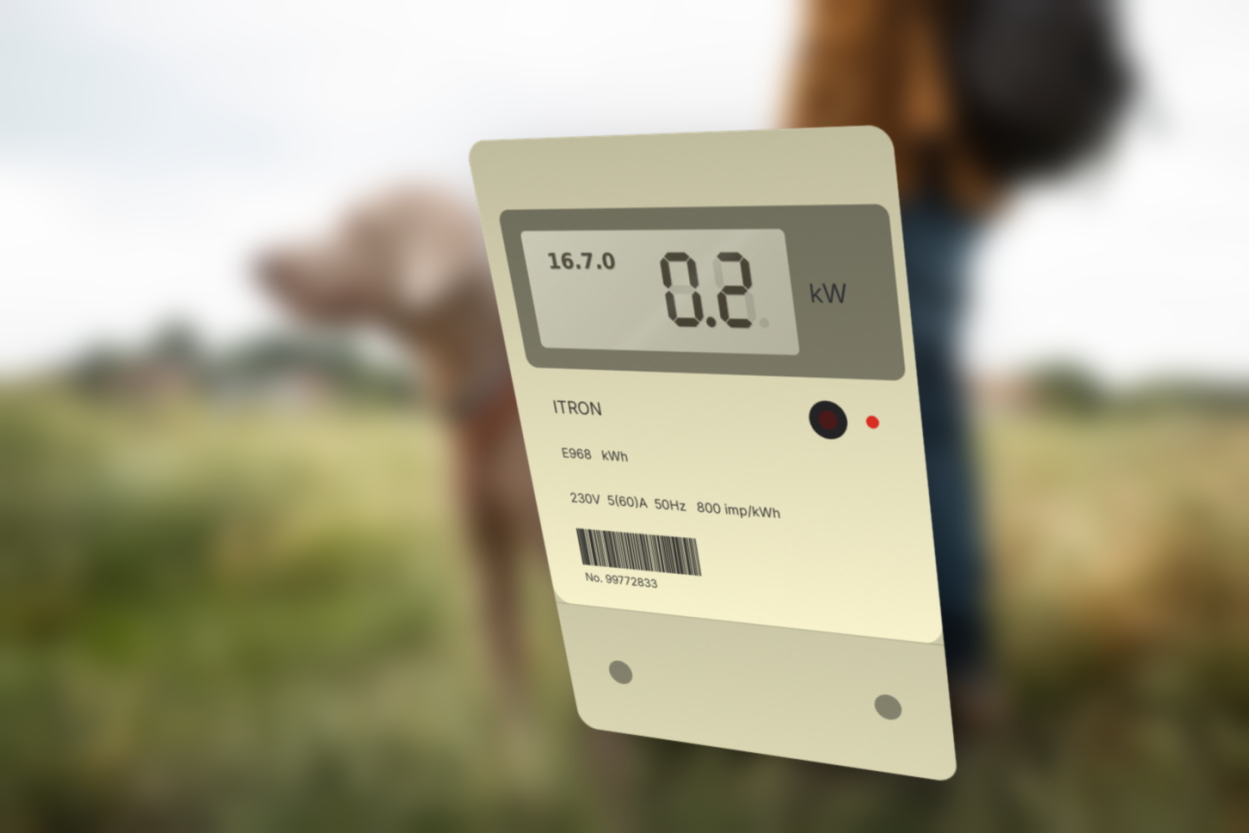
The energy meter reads kW 0.2
